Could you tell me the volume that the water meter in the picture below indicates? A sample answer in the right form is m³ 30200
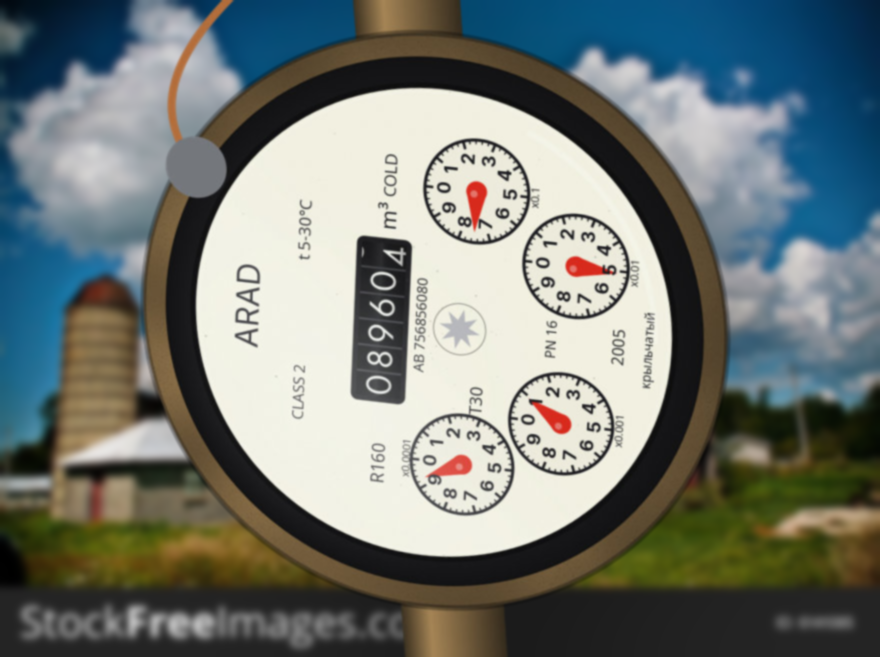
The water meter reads m³ 89603.7509
